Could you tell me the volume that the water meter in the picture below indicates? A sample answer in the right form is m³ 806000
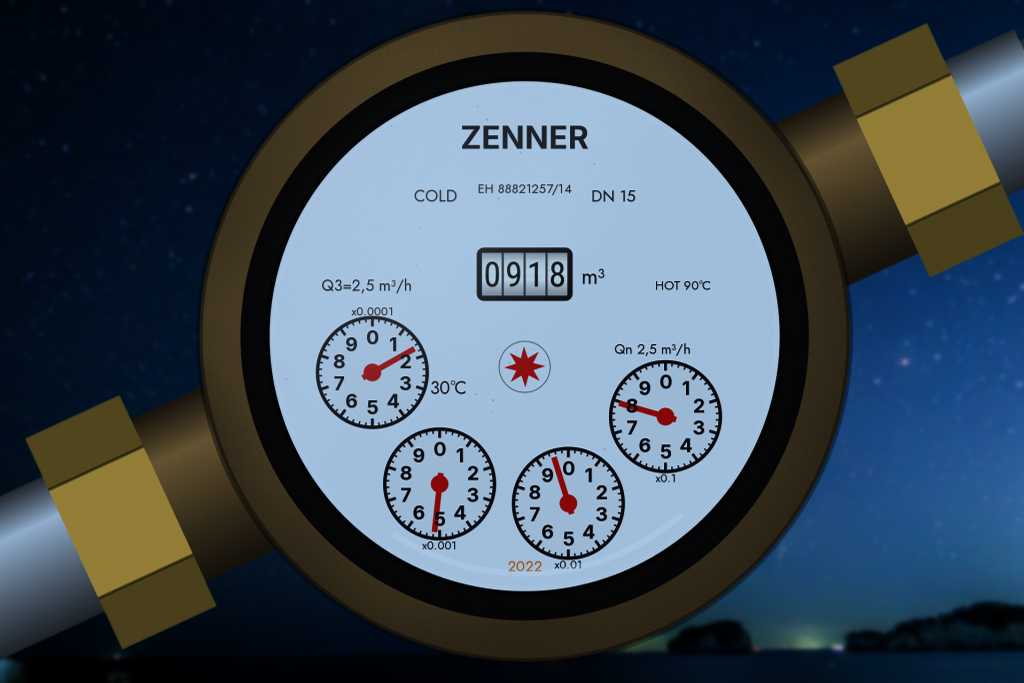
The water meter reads m³ 918.7951
